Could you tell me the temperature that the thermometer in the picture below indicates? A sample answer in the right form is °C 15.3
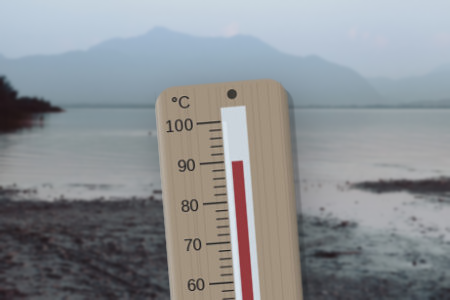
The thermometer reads °C 90
